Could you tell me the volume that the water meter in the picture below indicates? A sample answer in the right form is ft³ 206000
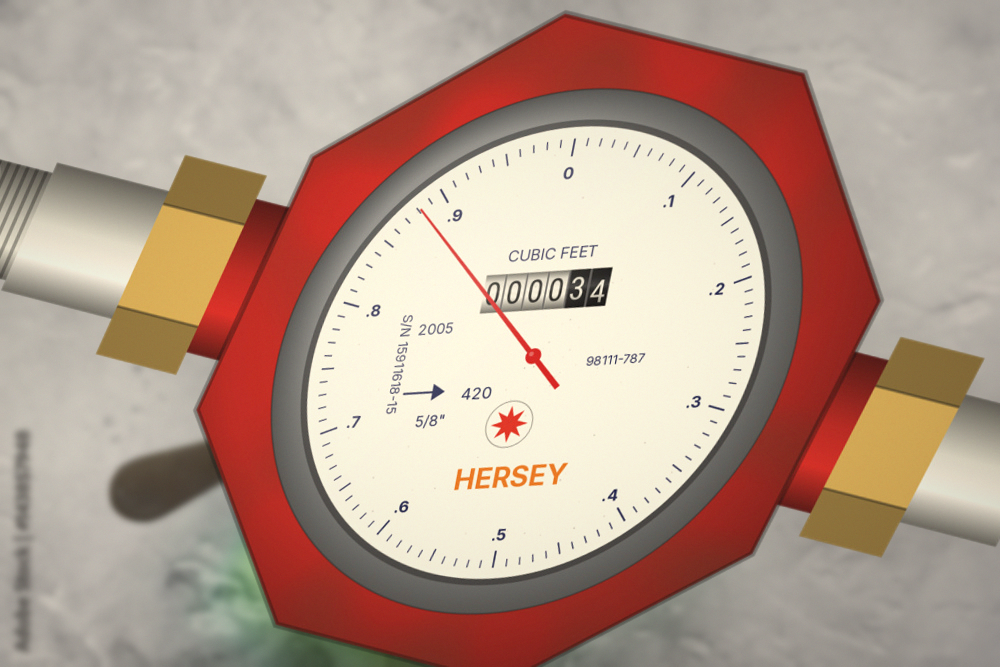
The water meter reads ft³ 33.88
